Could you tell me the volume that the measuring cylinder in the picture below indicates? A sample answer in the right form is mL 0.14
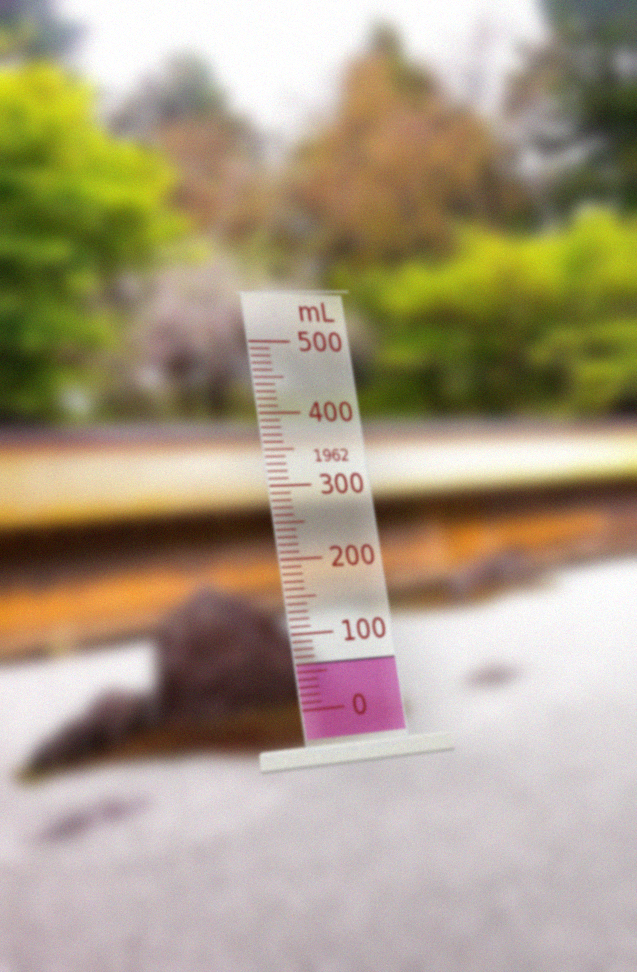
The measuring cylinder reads mL 60
